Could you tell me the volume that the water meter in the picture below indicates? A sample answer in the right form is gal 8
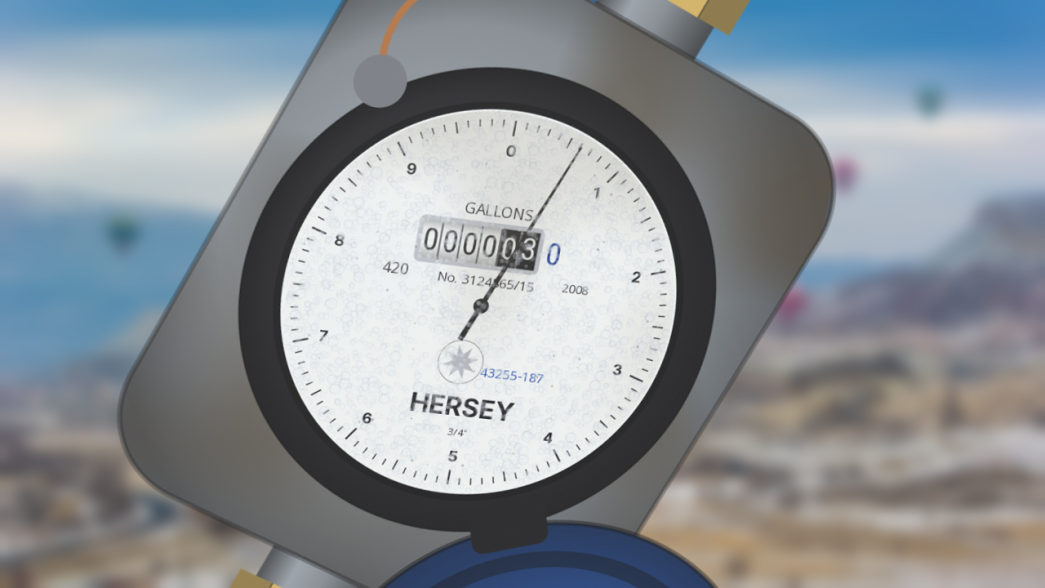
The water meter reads gal 30.6
